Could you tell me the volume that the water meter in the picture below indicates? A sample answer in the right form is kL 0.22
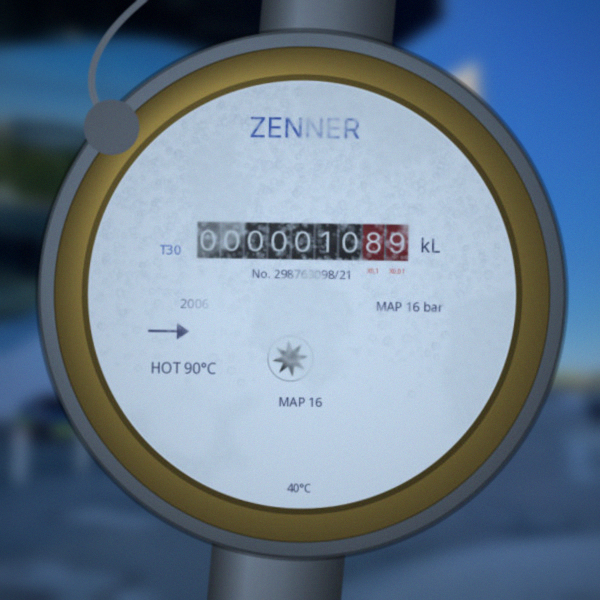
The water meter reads kL 10.89
